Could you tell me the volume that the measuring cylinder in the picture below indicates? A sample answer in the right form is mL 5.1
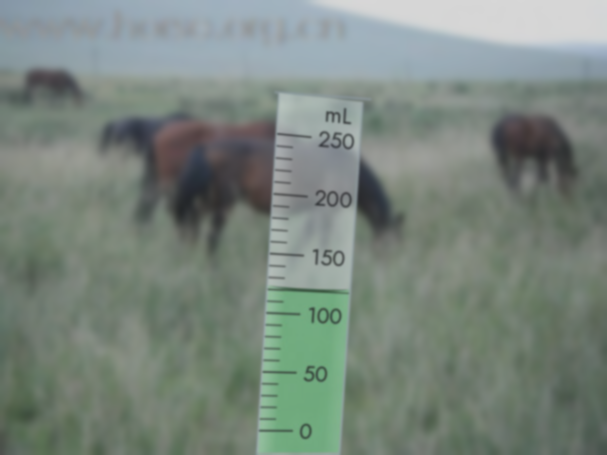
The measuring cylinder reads mL 120
